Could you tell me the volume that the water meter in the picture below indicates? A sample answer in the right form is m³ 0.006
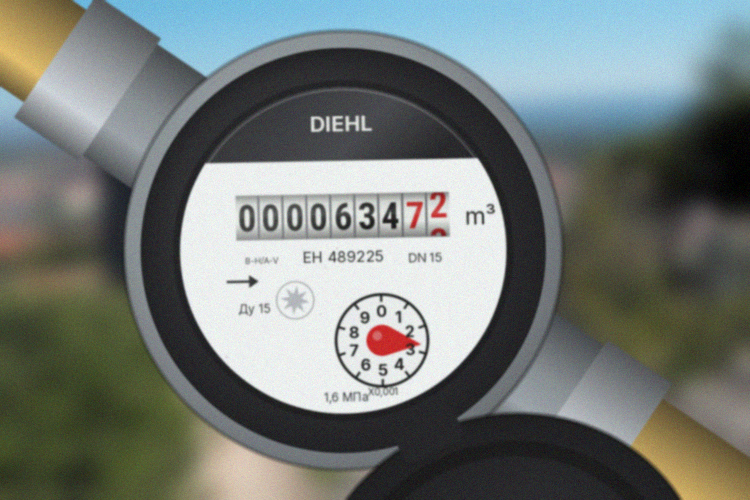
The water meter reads m³ 634.722
